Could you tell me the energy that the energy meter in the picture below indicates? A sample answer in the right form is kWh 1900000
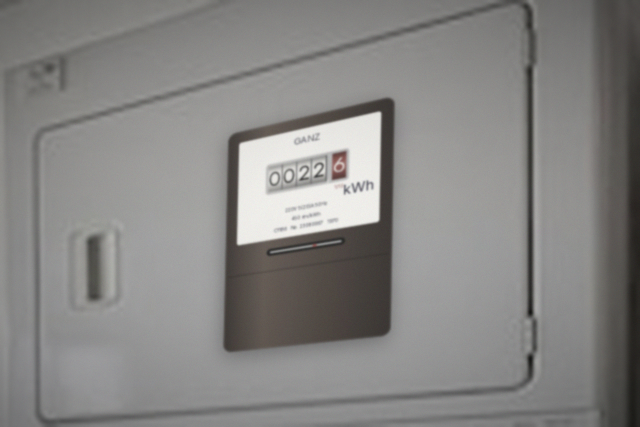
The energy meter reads kWh 22.6
